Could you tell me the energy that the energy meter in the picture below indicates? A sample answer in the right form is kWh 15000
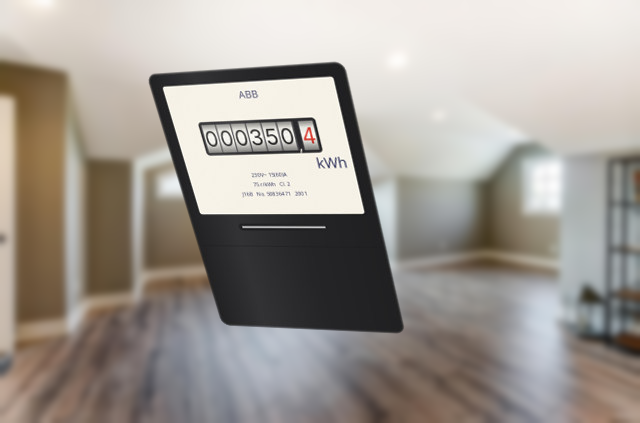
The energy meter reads kWh 350.4
